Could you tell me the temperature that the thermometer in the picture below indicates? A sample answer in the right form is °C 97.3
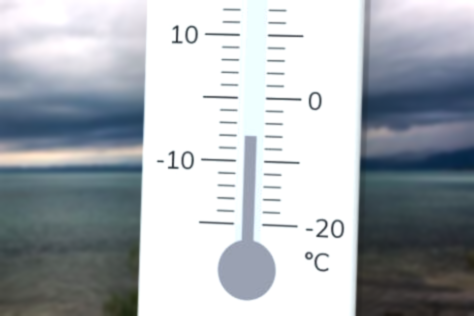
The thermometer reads °C -6
